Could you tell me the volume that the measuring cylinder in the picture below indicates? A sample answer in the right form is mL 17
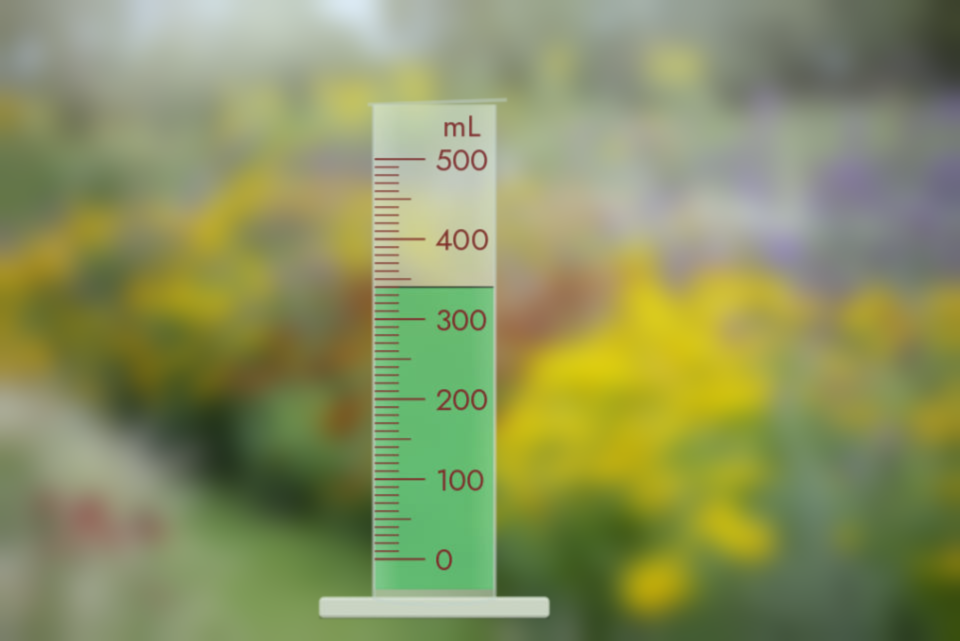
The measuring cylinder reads mL 340
